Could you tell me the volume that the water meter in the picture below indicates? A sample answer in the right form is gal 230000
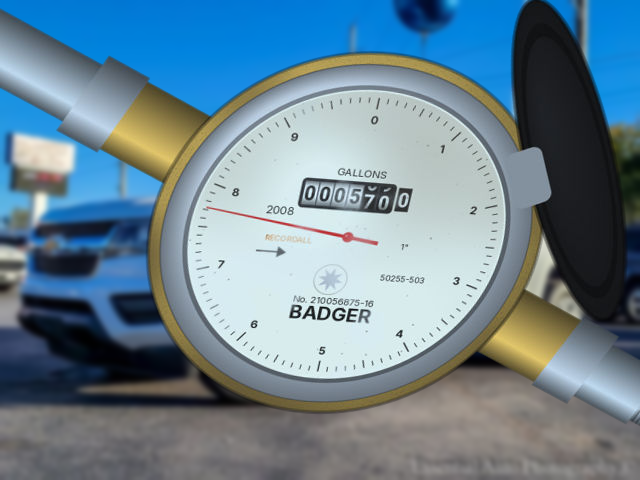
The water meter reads gal 5697.7
